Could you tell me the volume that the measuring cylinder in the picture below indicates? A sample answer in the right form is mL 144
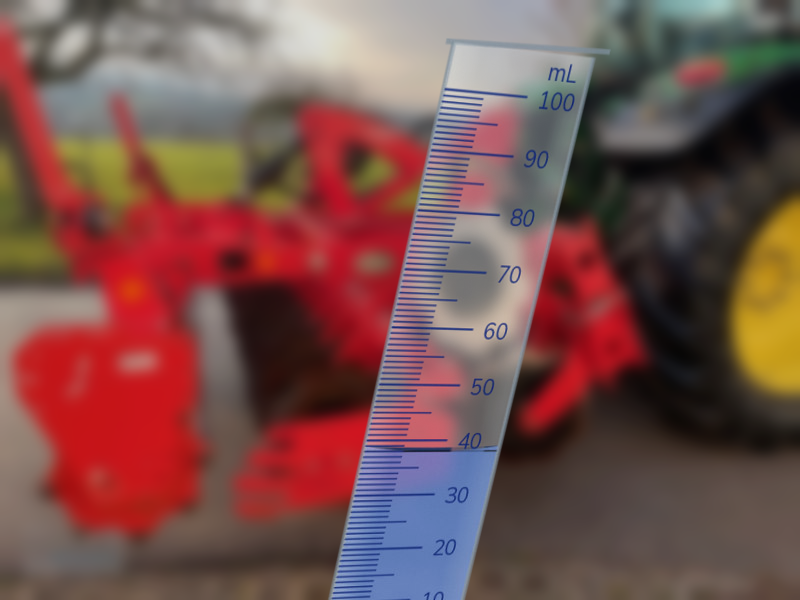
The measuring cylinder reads mL 38
